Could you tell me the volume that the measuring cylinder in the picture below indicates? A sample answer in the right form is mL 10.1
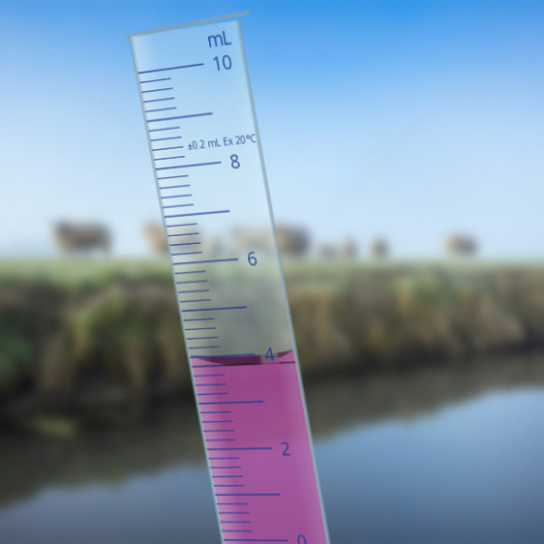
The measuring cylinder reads mL 3.8
